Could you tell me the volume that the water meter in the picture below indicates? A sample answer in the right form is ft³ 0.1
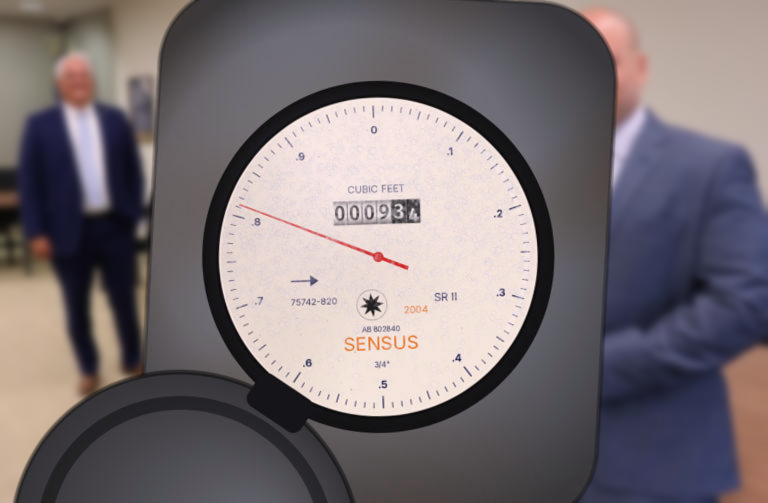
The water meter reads ft³ 933.81
